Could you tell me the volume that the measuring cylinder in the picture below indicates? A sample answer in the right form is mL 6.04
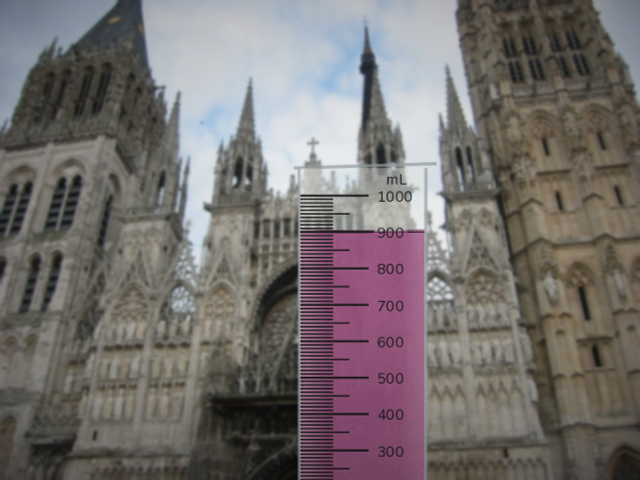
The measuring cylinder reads mL 900
